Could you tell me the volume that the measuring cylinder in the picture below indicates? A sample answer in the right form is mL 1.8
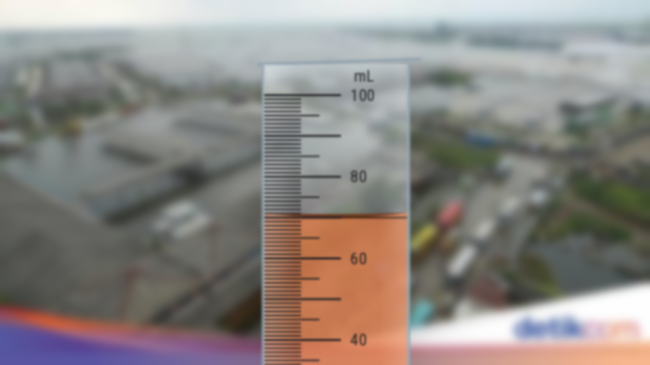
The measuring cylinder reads mL 70
